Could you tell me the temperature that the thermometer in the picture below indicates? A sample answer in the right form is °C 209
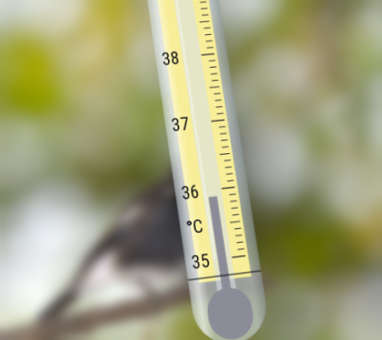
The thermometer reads °C 35.9
